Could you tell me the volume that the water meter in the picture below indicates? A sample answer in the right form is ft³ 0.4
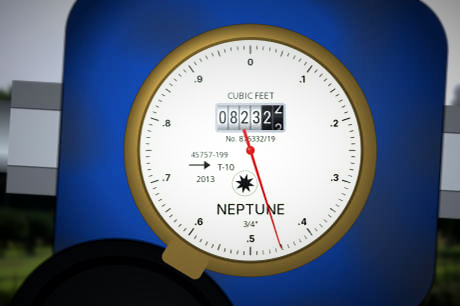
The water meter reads ft³ 82322.45
